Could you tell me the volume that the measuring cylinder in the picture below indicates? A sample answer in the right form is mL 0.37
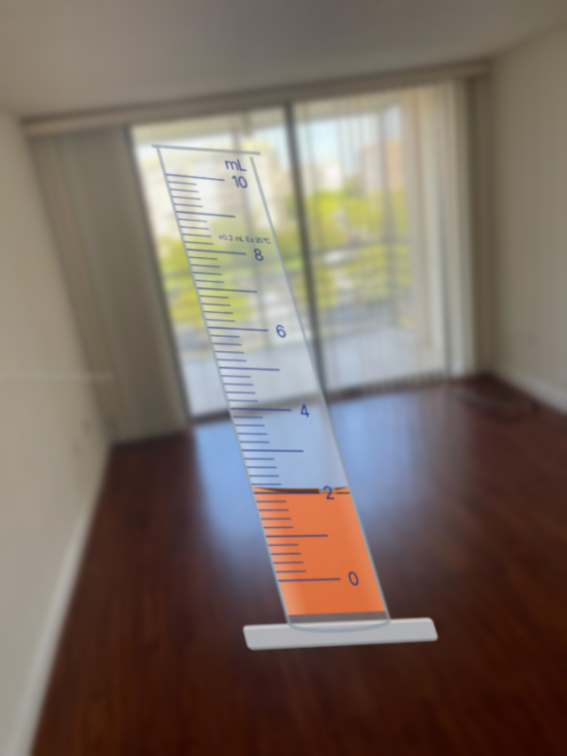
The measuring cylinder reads mL 2
